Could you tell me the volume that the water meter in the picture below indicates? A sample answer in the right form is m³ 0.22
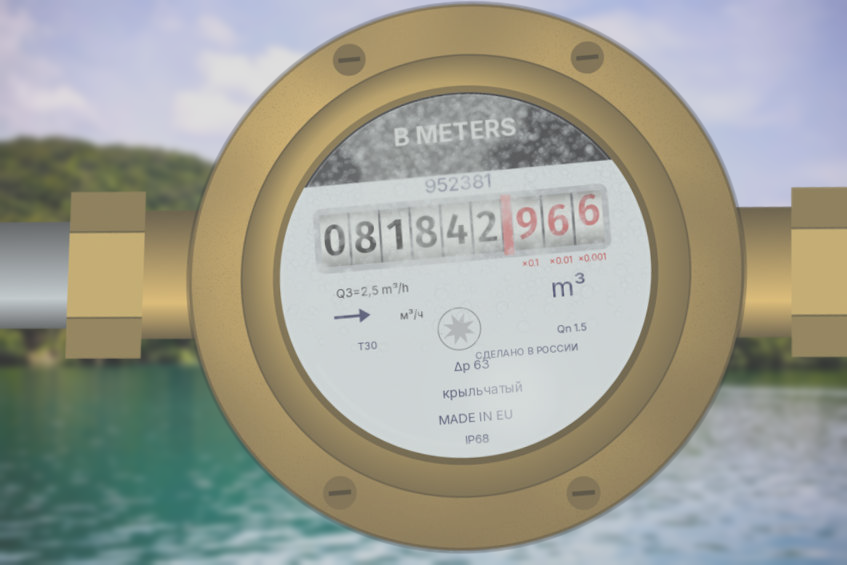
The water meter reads m³ 81842.966
